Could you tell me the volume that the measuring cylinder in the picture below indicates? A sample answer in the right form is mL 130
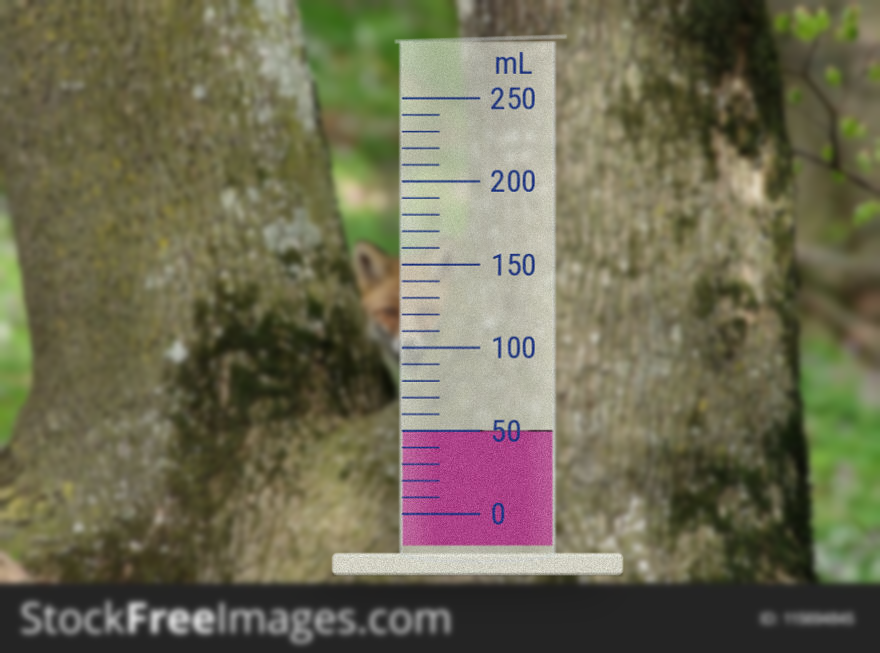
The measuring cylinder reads mL 50
